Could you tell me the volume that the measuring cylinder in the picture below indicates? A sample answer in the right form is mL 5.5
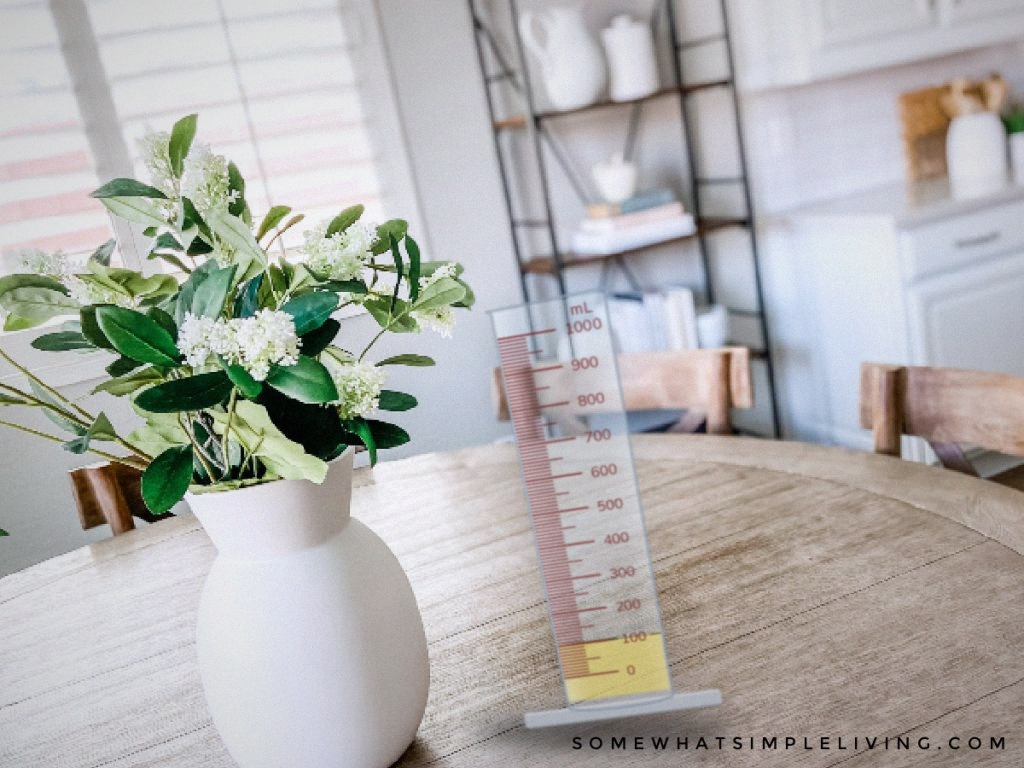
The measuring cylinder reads mL 100
